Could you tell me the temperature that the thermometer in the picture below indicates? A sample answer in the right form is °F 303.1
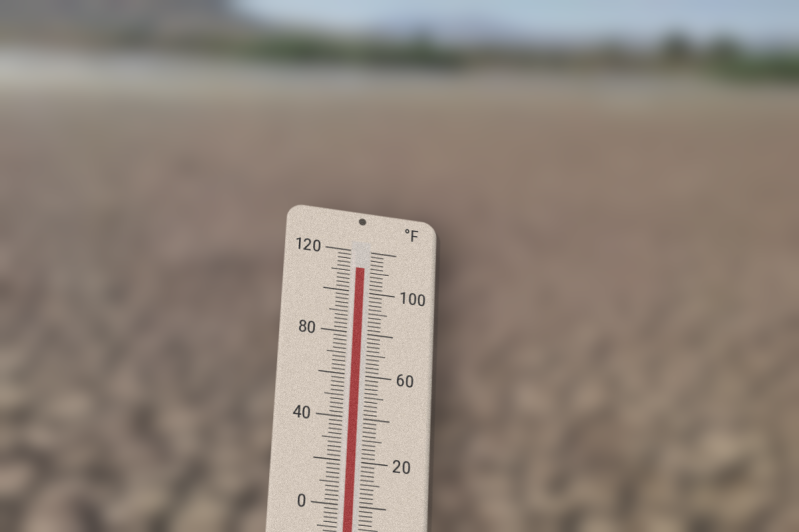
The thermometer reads °F 112
